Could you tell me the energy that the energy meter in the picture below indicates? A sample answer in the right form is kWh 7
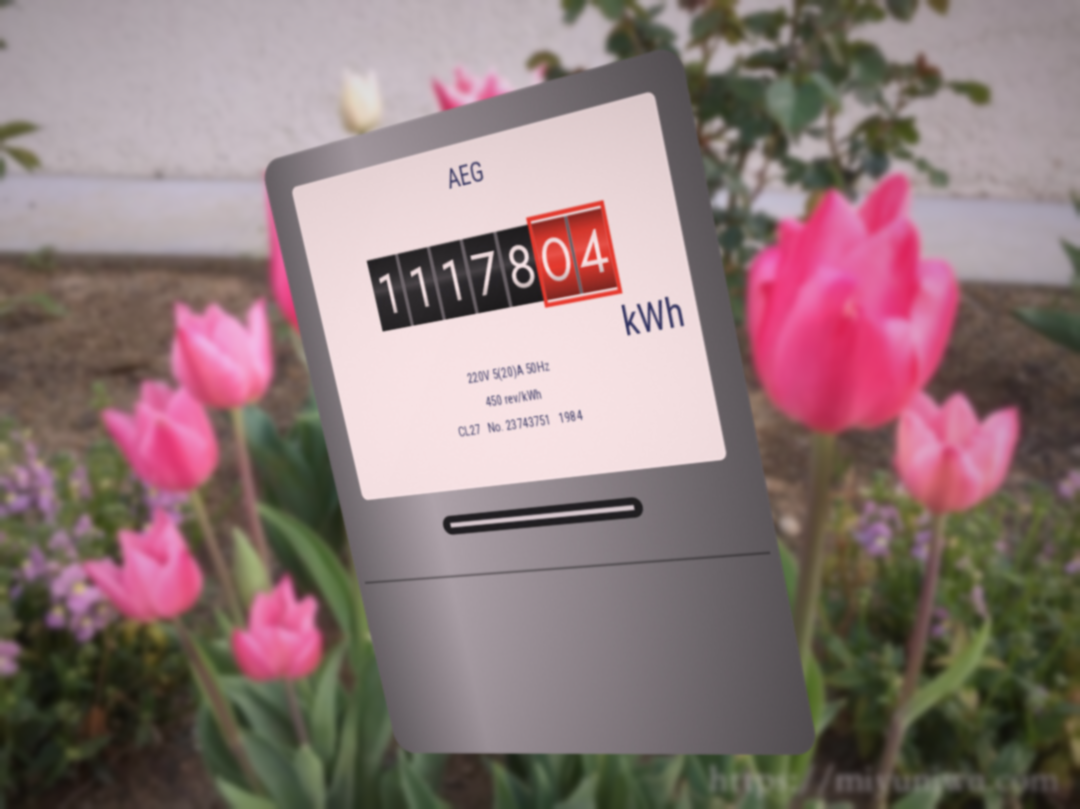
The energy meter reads kWh 11178.04
